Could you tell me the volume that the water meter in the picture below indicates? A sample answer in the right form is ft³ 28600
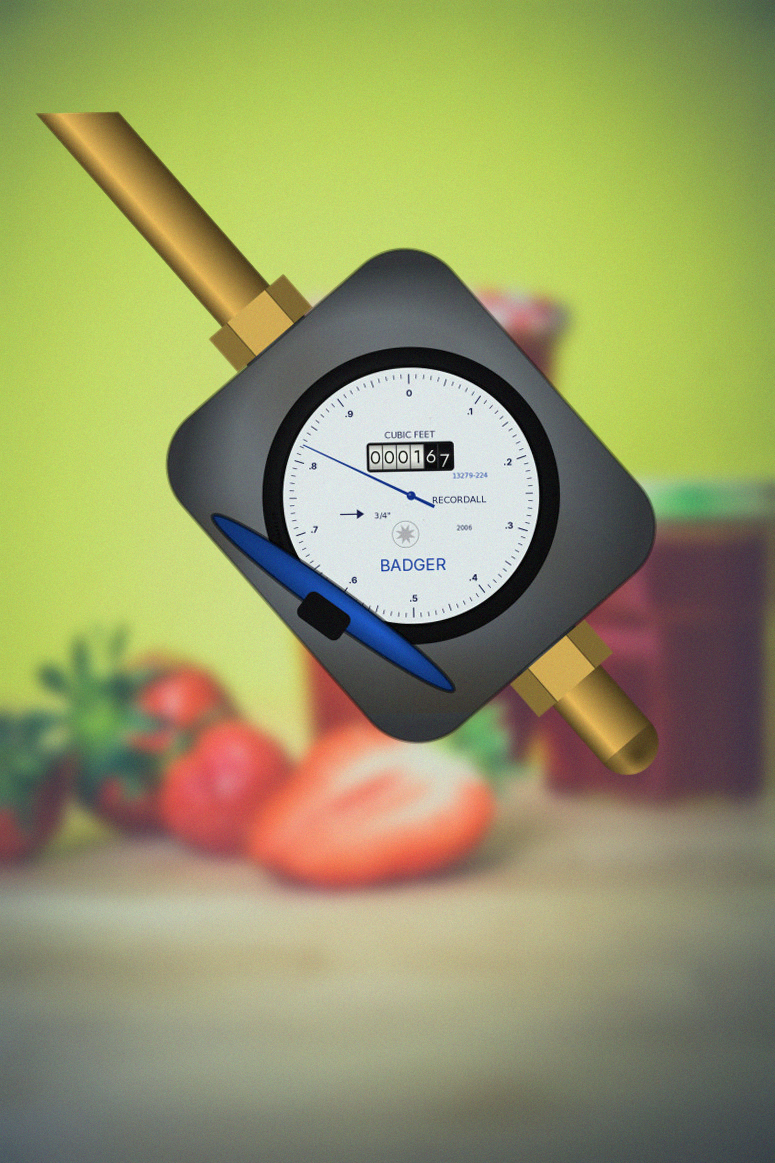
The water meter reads ft³ 166.82
